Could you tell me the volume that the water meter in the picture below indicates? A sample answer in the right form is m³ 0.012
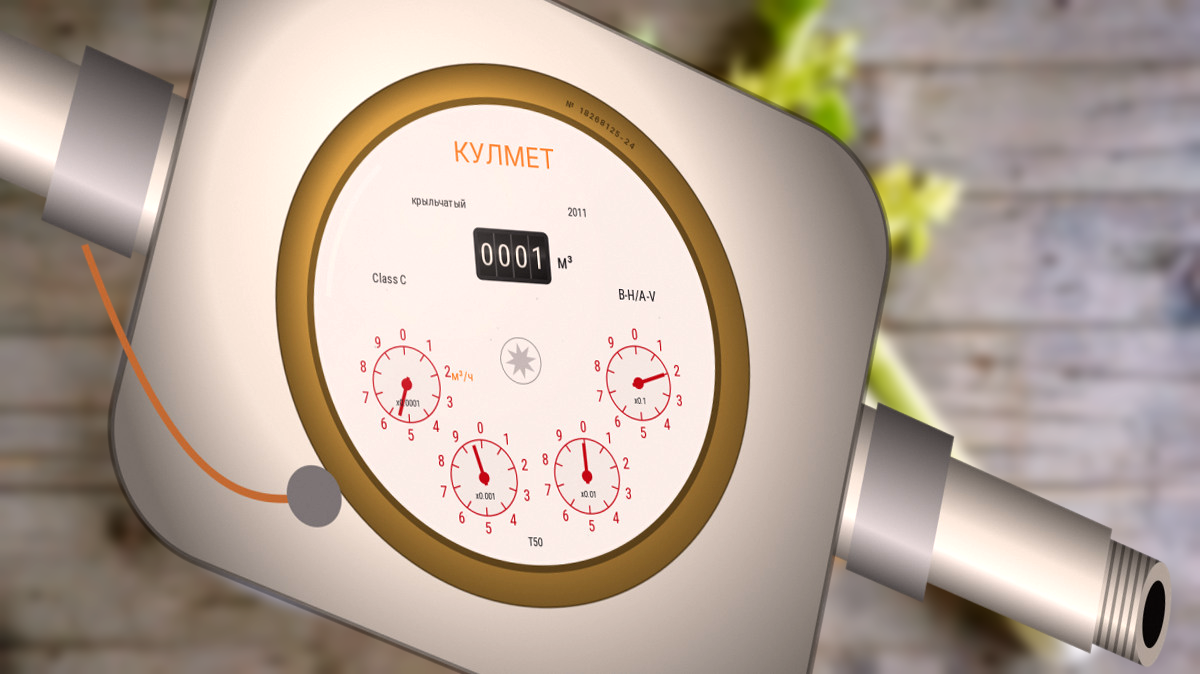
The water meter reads m³ 1.1995
